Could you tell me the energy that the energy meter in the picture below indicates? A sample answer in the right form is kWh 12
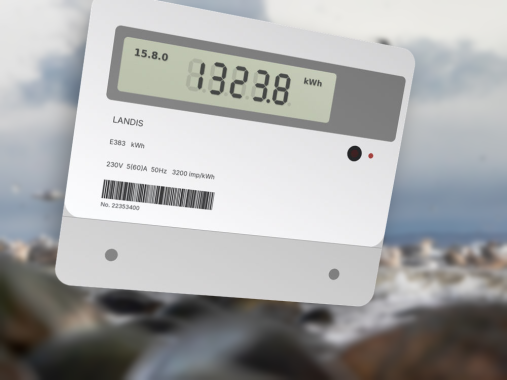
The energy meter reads kWh 1323.8
